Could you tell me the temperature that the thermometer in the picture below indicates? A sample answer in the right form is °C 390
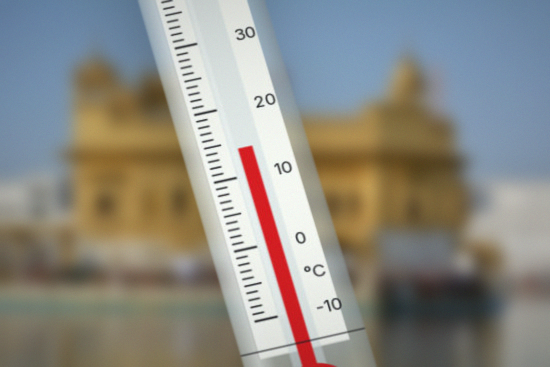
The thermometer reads °C 14
